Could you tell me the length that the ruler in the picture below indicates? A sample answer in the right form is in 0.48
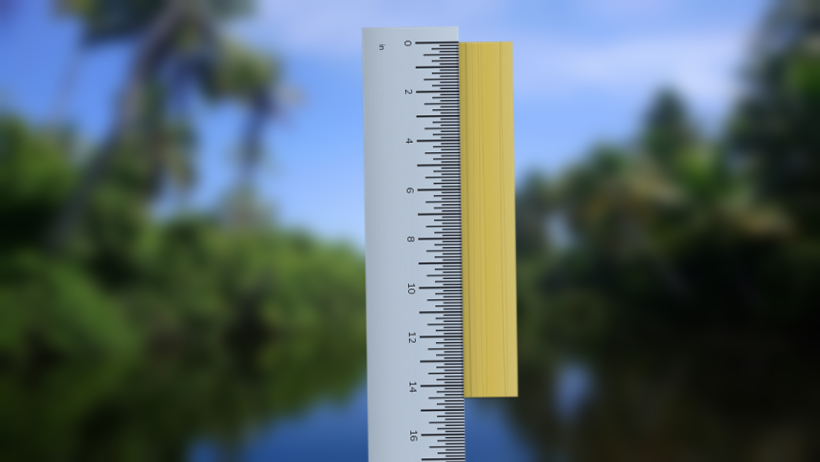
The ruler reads in 14.5
